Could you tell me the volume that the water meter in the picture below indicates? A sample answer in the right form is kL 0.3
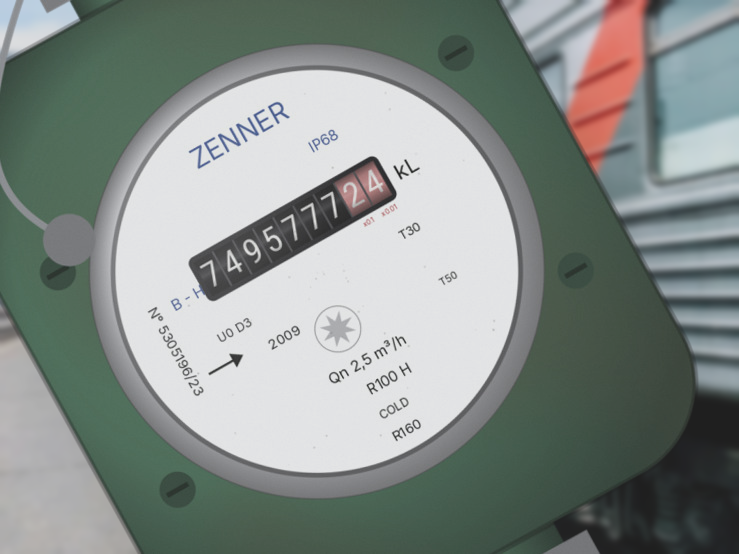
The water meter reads kL 7495777.24
